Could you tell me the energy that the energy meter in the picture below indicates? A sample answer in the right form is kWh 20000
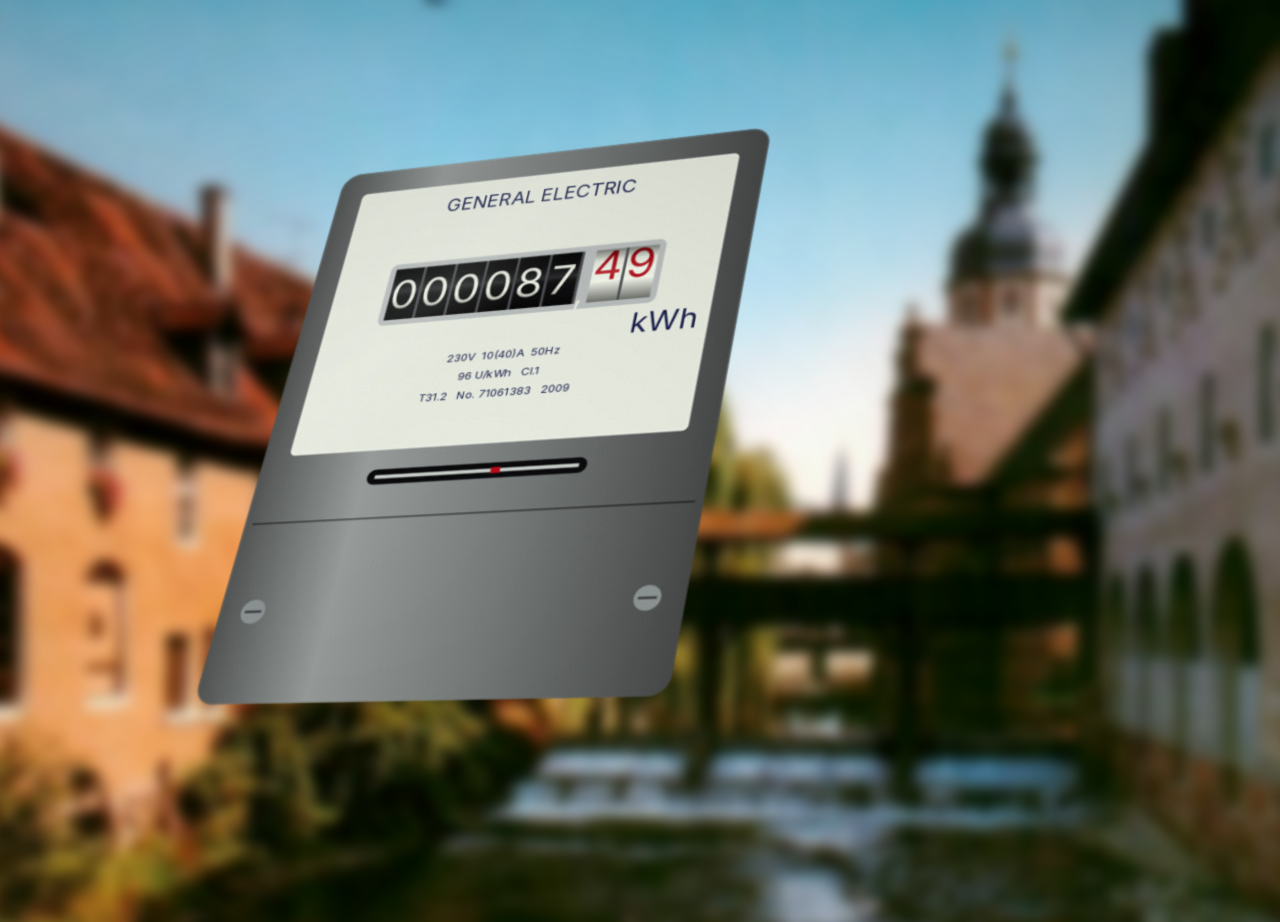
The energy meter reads kWh 87.49
